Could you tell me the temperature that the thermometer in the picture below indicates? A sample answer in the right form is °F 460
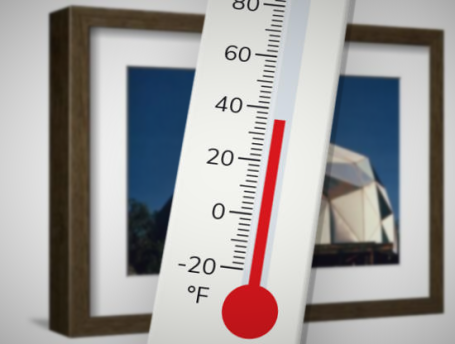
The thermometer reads °F 36
